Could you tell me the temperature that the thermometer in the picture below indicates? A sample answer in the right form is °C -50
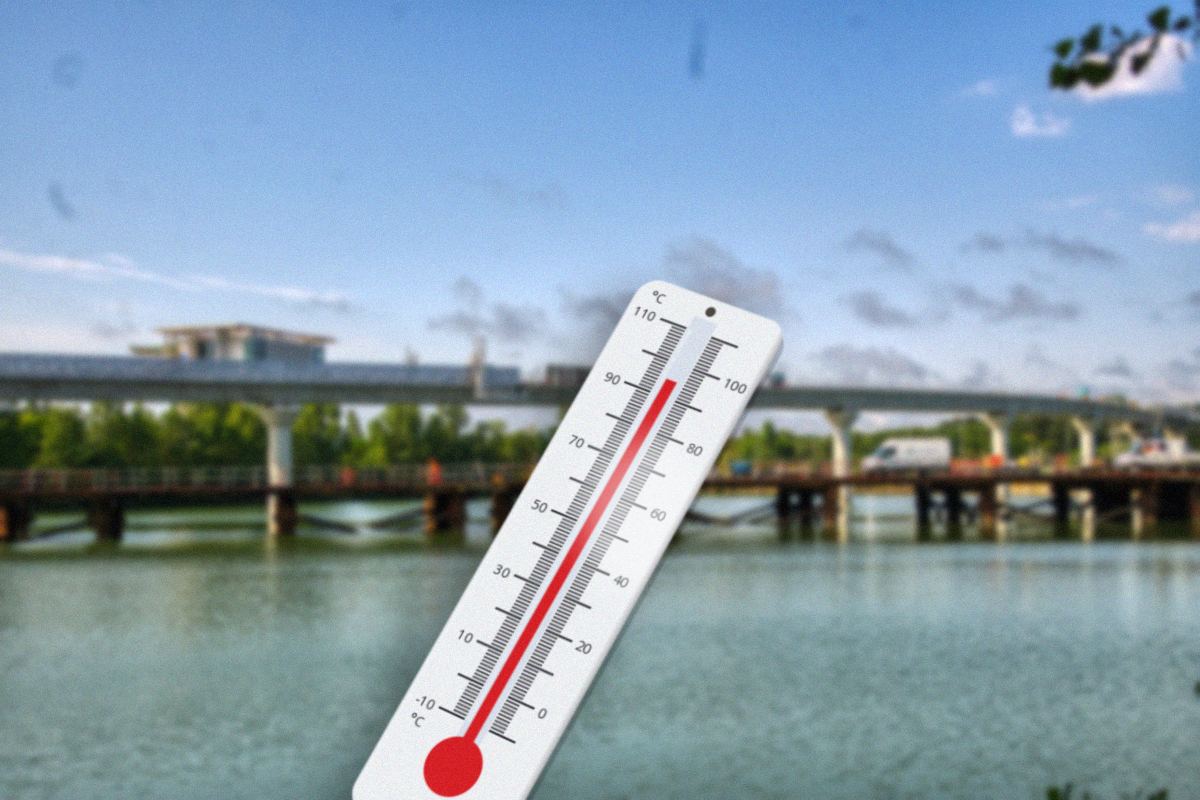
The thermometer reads °C 95
